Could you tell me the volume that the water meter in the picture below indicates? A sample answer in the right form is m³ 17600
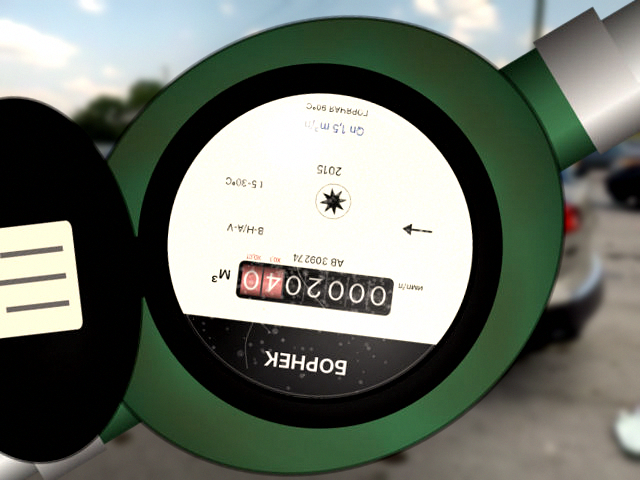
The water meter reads m³ 20.40
